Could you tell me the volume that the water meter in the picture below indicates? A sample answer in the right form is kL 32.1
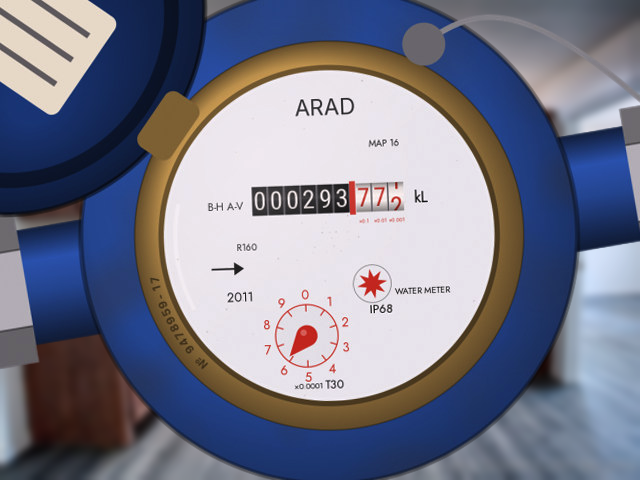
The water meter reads kL 293.7716
